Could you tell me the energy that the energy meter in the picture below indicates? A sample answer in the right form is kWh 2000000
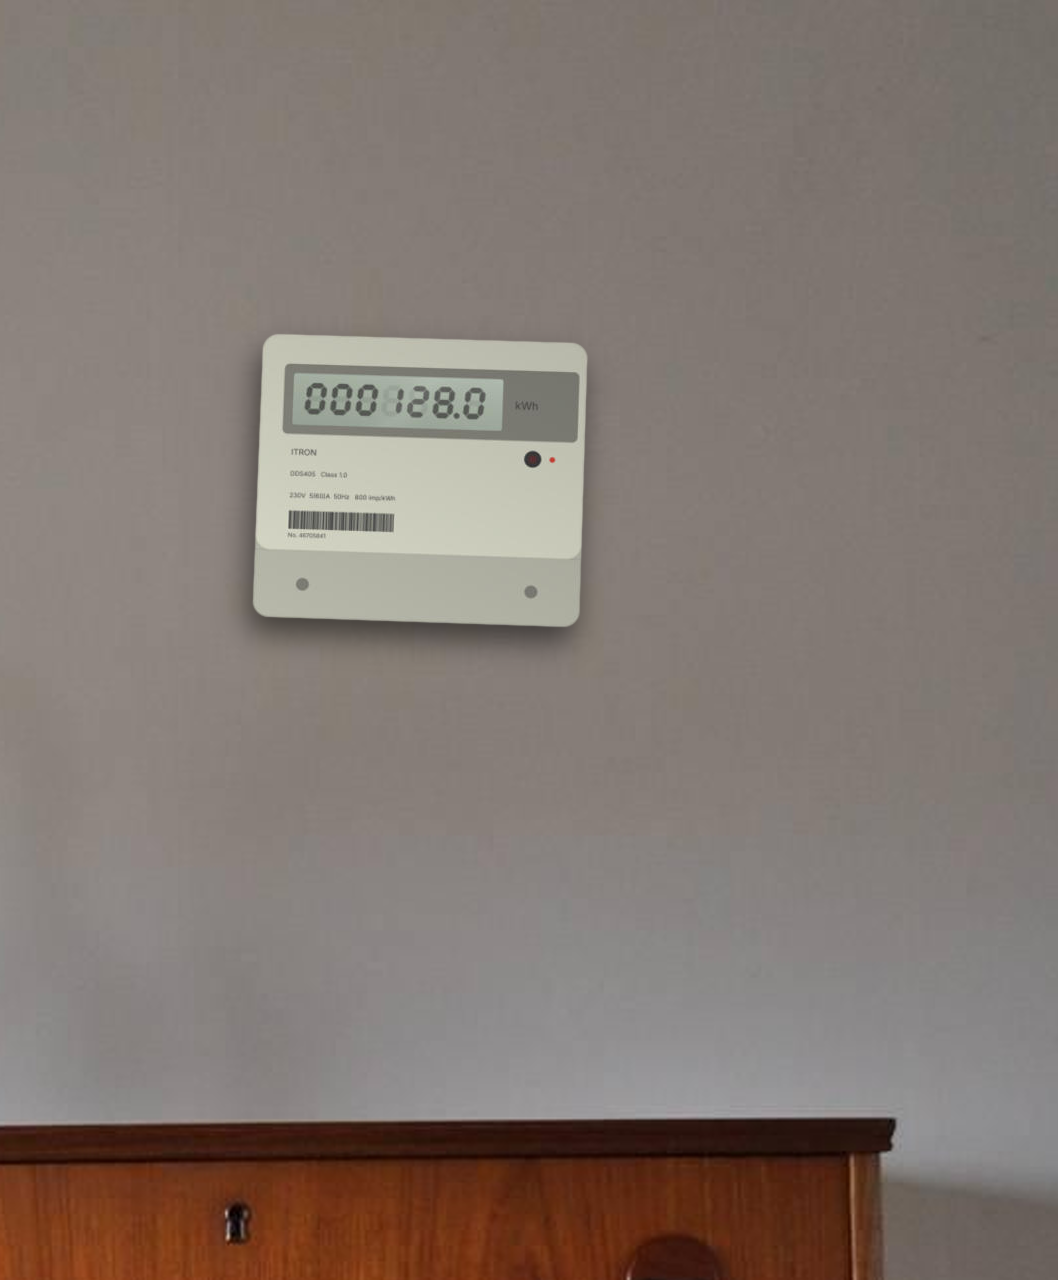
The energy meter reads kWh 128.0
